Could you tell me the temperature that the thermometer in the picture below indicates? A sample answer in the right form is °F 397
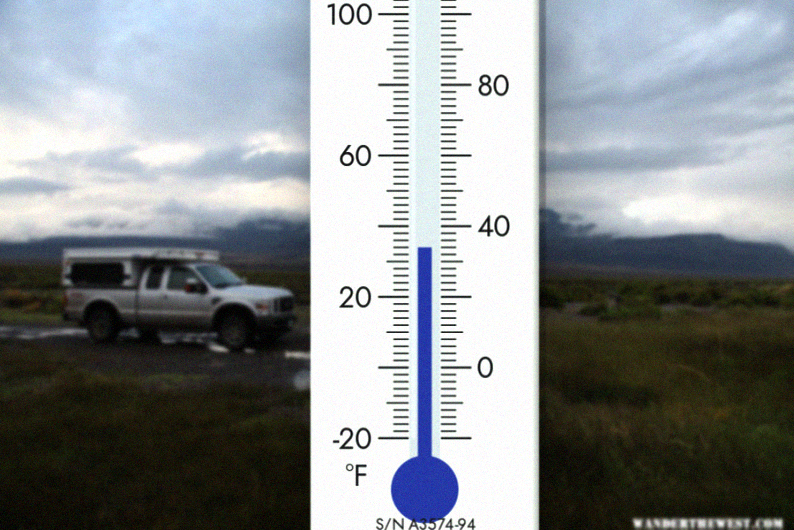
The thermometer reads °F 34
